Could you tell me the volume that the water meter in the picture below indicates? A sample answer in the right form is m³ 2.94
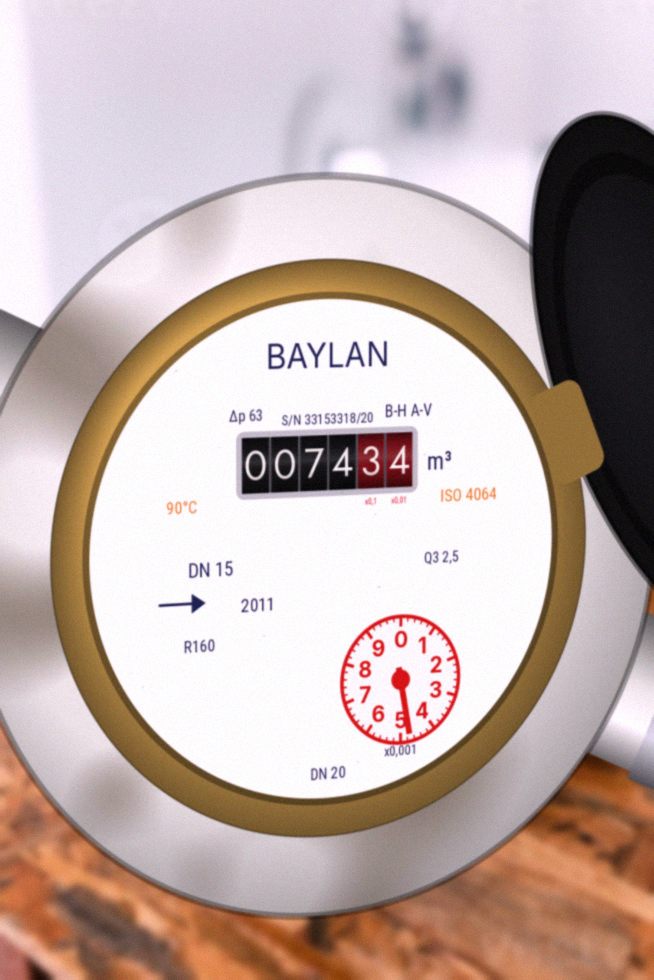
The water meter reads m³ 74.344
